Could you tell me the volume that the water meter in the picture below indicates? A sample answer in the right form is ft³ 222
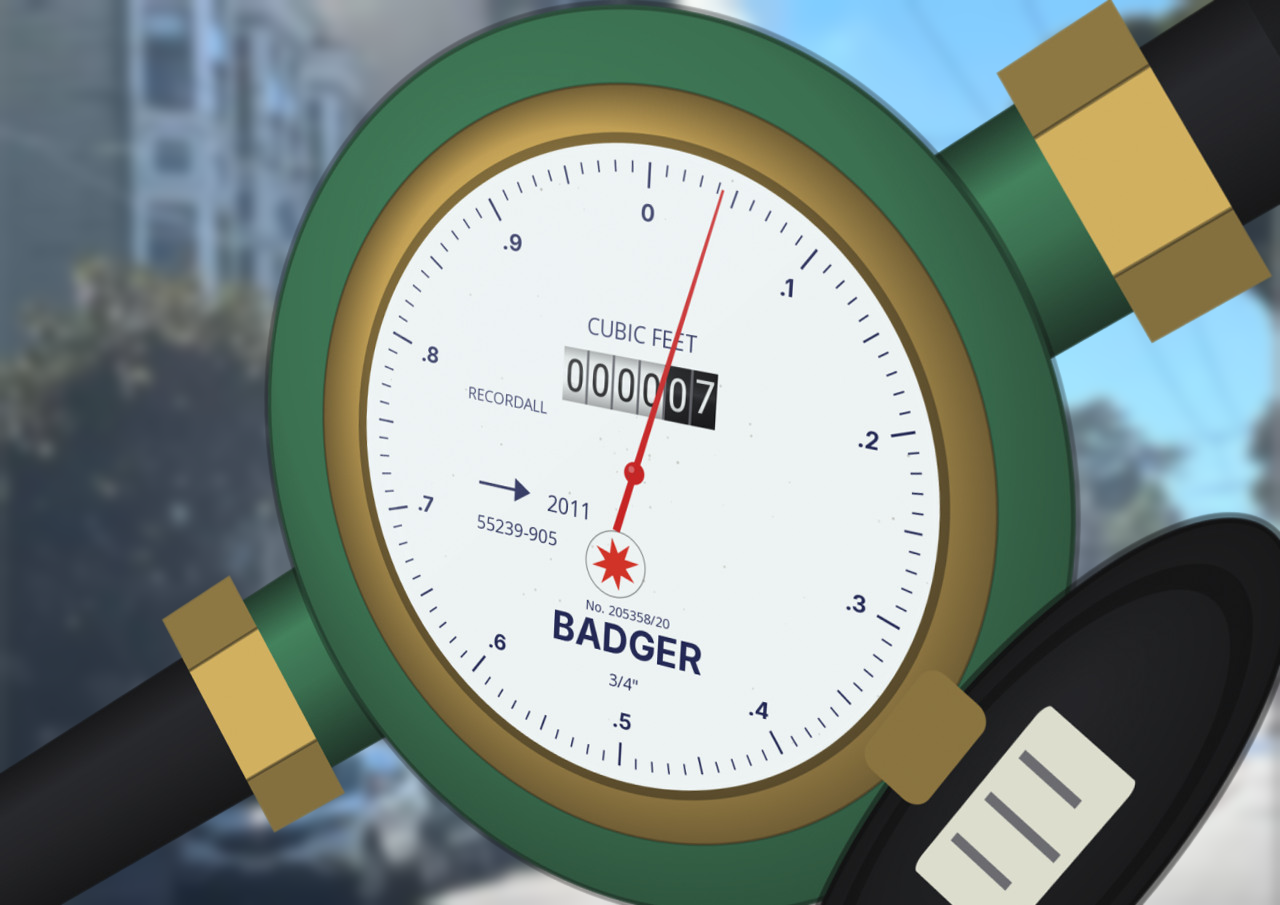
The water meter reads ft³ 7.04
